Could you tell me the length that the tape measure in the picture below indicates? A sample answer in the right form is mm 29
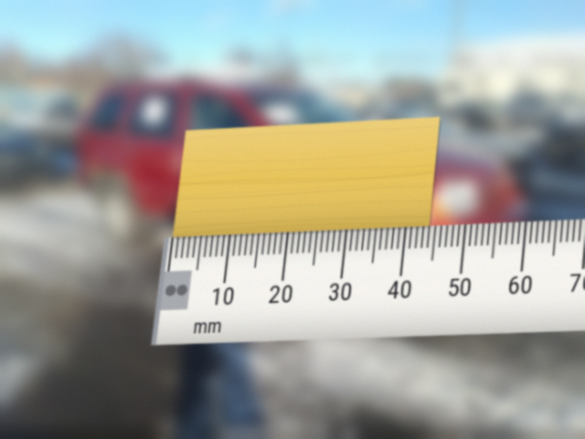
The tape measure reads mm 44
